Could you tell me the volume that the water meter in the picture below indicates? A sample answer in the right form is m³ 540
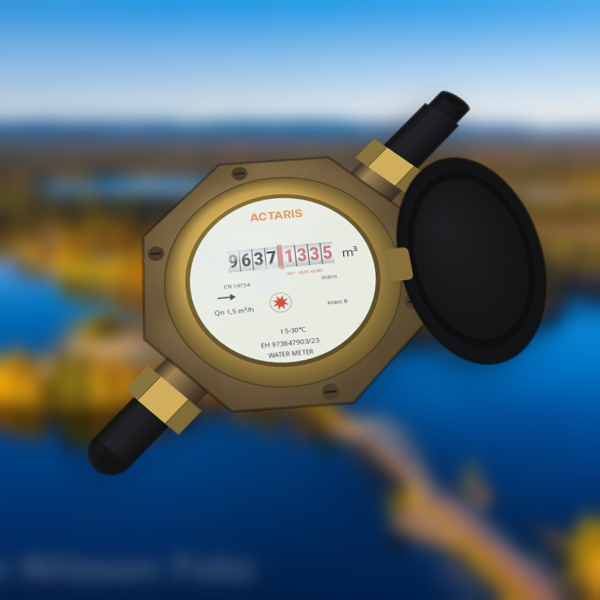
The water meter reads m³ 9637.1335
